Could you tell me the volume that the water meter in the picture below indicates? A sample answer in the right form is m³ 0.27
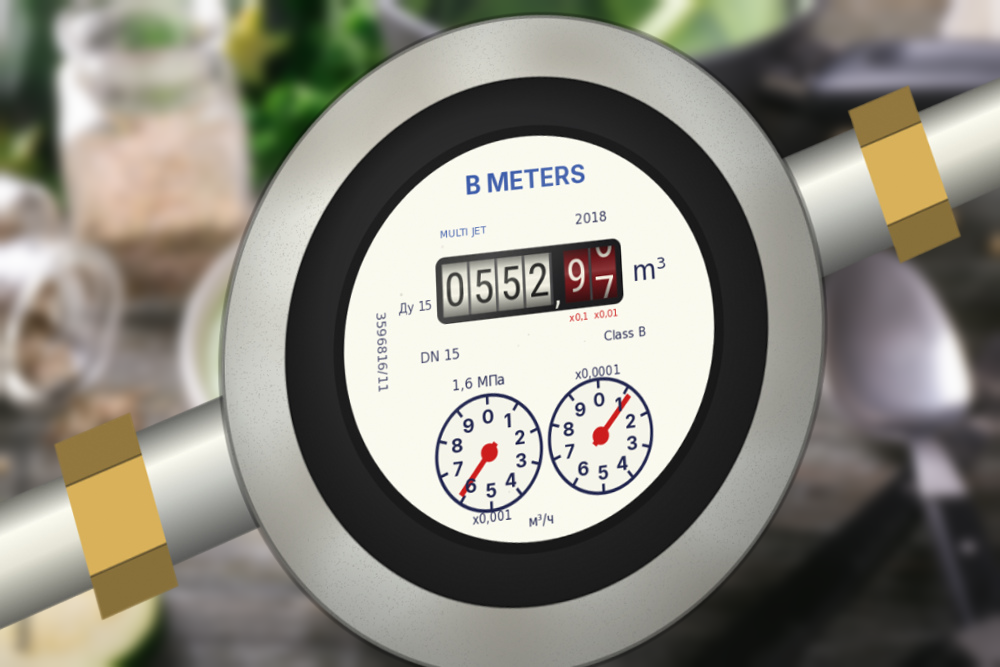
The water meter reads m³ 552.9661
